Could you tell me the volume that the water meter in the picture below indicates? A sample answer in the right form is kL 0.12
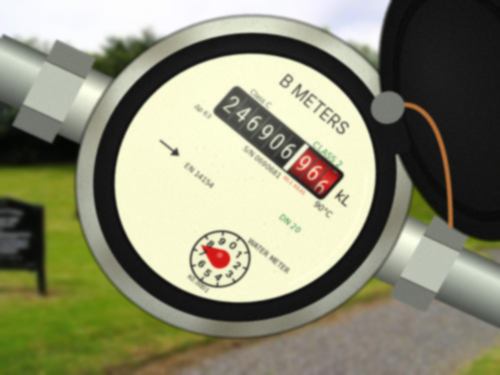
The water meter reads kL 246906.9657
